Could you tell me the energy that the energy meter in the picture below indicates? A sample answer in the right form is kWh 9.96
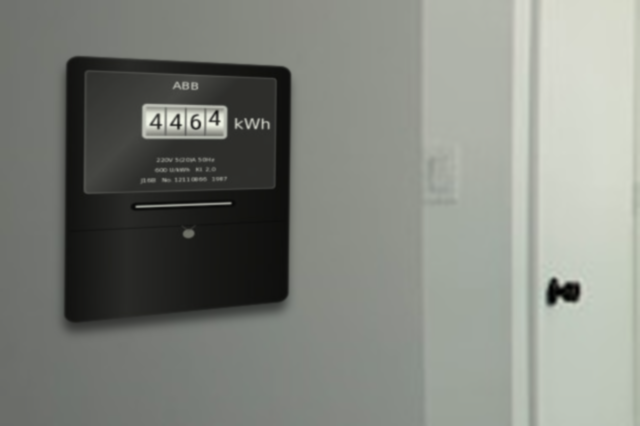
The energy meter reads kWh 4464
